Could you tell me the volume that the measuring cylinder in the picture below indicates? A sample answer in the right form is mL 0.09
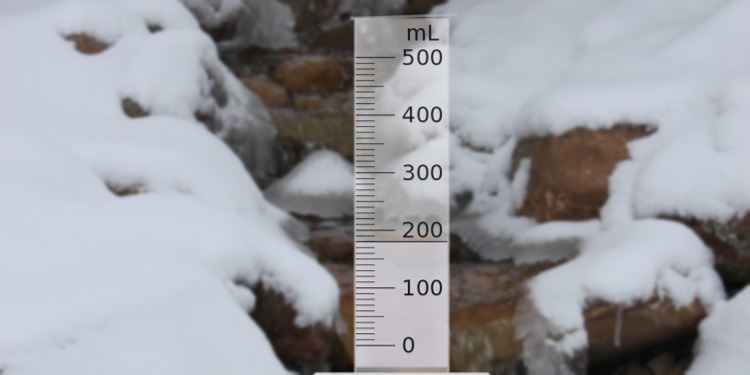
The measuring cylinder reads mL 180
